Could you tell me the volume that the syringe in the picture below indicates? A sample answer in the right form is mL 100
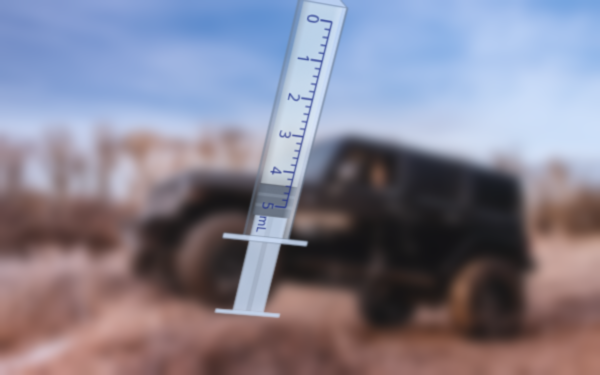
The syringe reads mL 4.4
